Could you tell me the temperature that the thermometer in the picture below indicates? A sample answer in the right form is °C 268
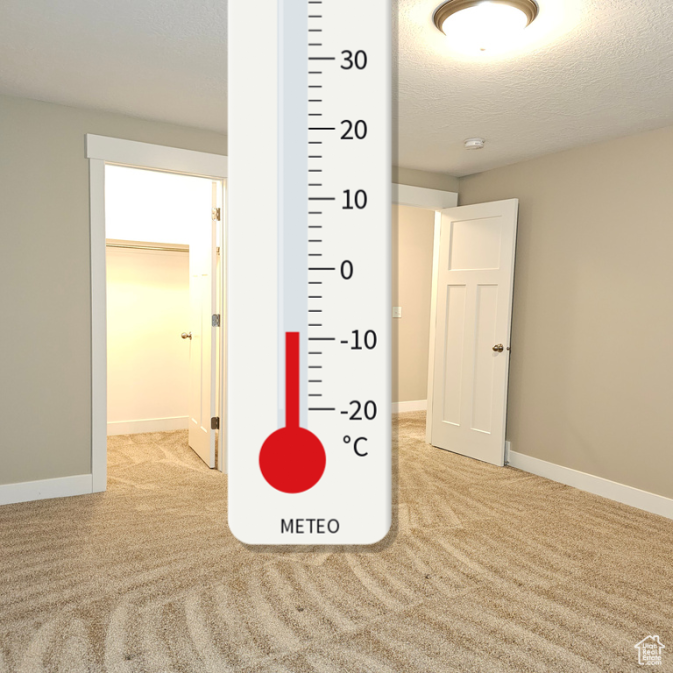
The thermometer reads °C -9
